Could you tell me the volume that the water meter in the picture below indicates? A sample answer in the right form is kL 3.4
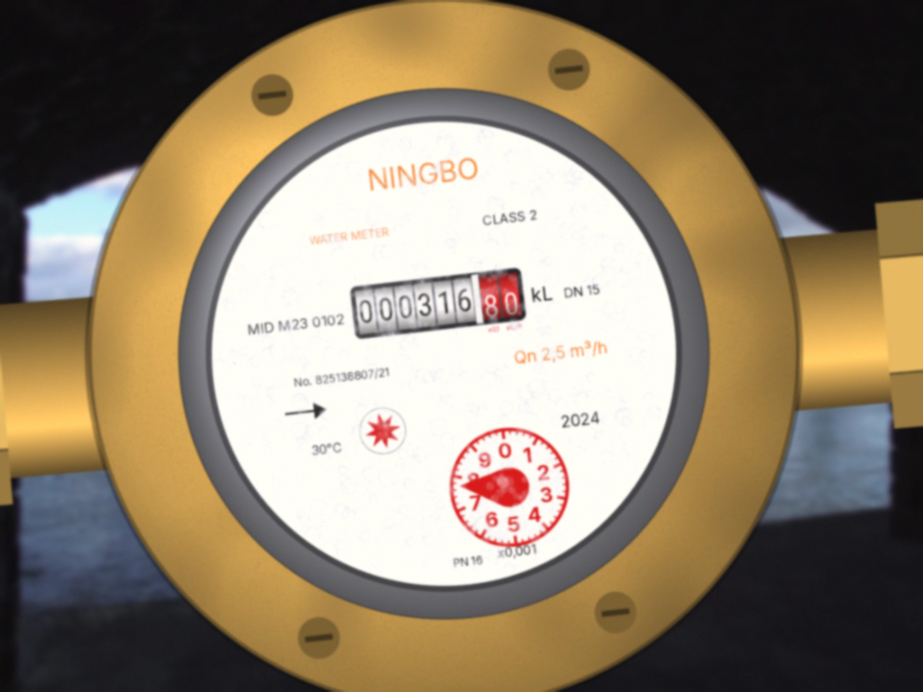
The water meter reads kL 316.797
